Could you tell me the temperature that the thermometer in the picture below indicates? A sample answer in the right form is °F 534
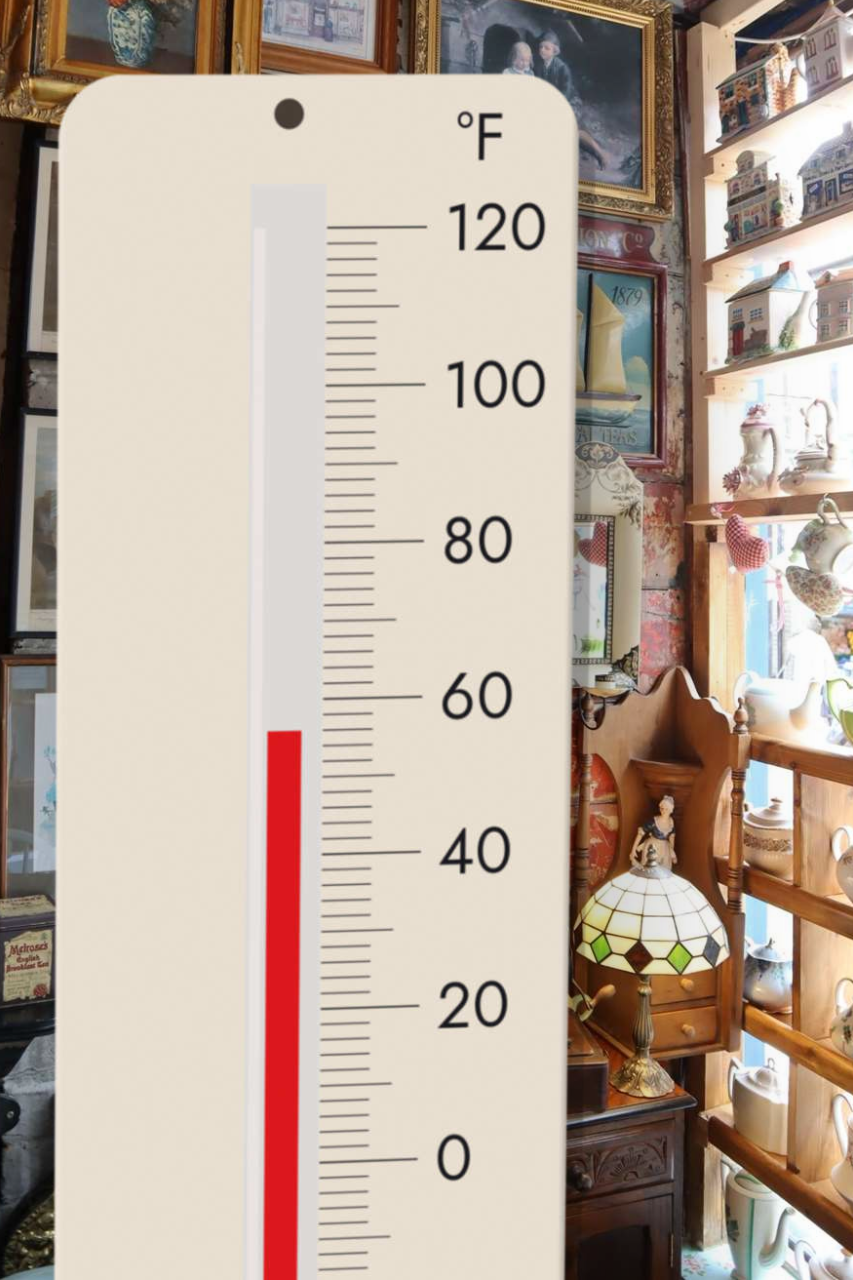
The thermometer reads °F 56
